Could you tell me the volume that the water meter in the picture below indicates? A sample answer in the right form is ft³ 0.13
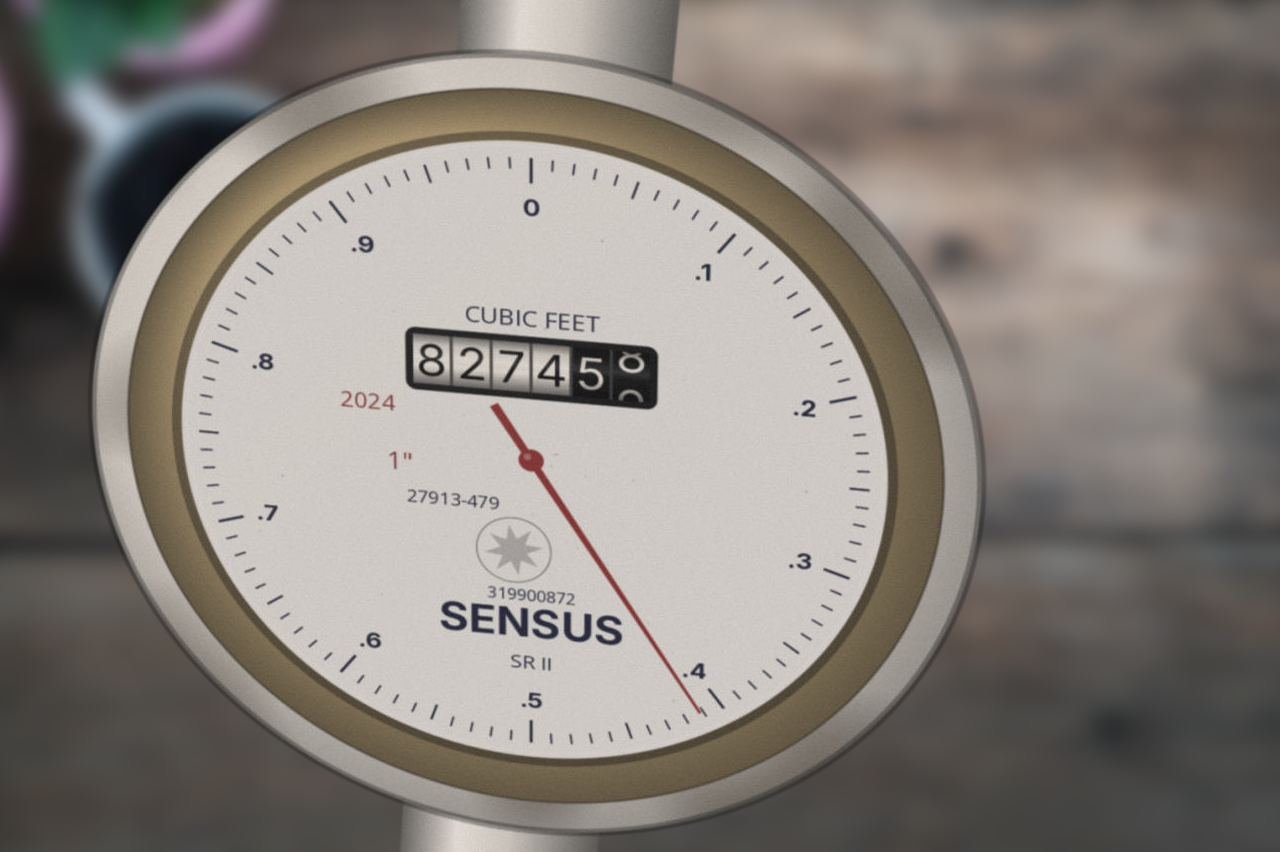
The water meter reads ft³ 827458.41
